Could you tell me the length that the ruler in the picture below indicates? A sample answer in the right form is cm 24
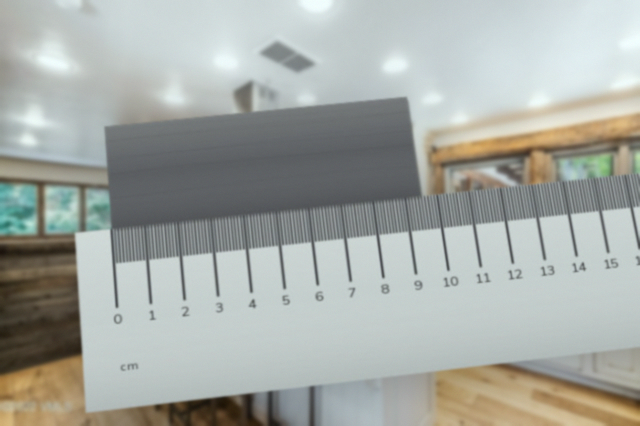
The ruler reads cm 9.5
